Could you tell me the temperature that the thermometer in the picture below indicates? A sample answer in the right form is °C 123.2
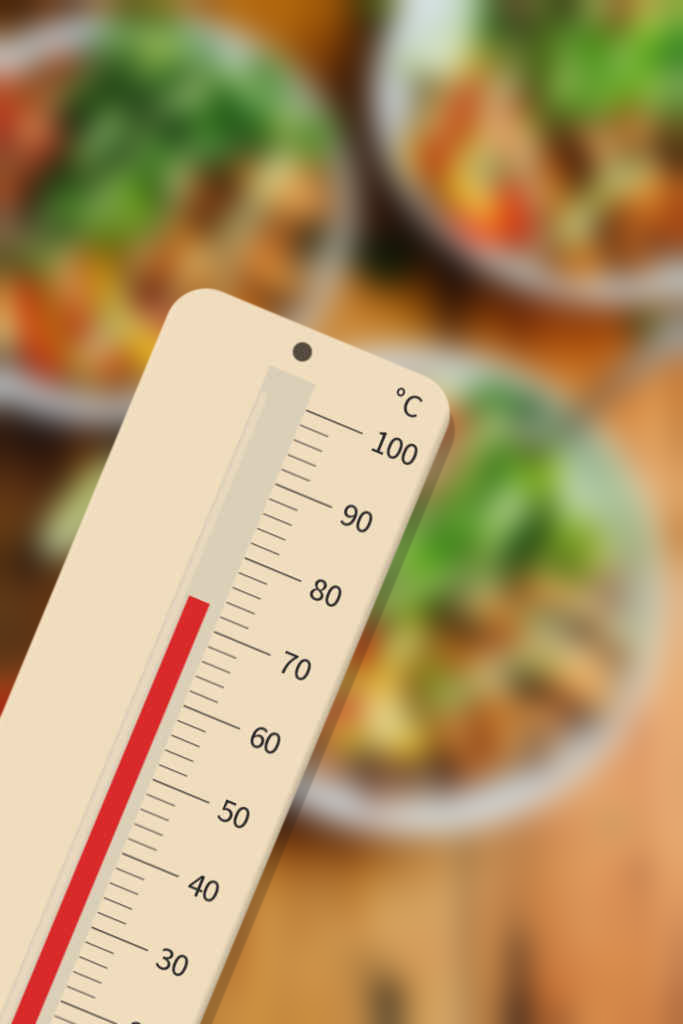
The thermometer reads °C 73
